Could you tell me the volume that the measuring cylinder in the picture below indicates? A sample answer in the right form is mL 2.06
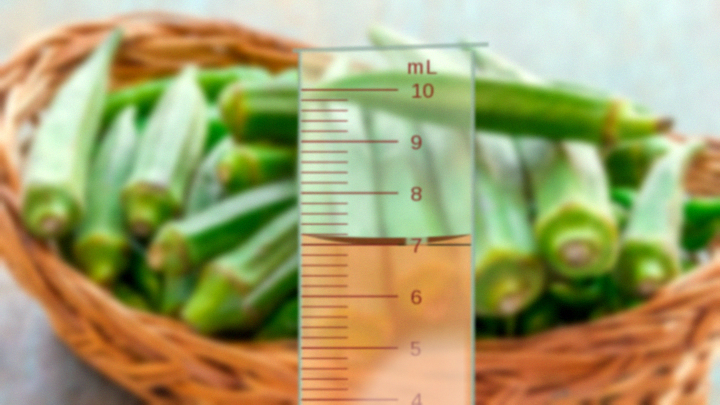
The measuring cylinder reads mL 7
